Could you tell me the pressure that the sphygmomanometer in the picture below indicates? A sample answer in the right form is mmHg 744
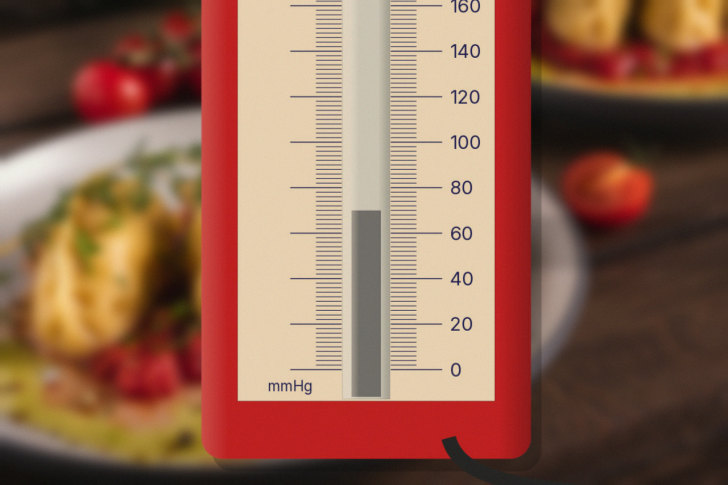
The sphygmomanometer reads mmHg 70
